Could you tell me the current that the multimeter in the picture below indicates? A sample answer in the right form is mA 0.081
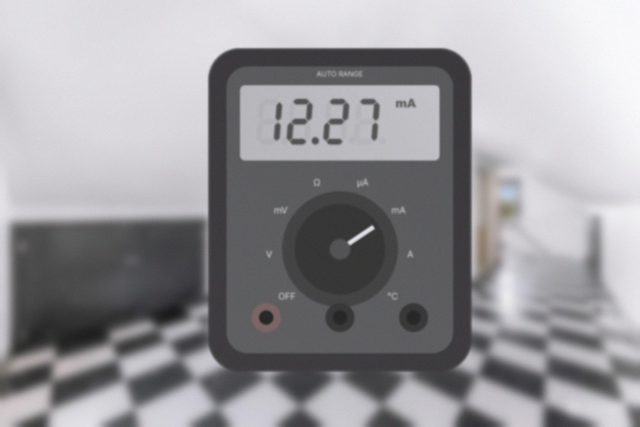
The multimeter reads mA 12.27
